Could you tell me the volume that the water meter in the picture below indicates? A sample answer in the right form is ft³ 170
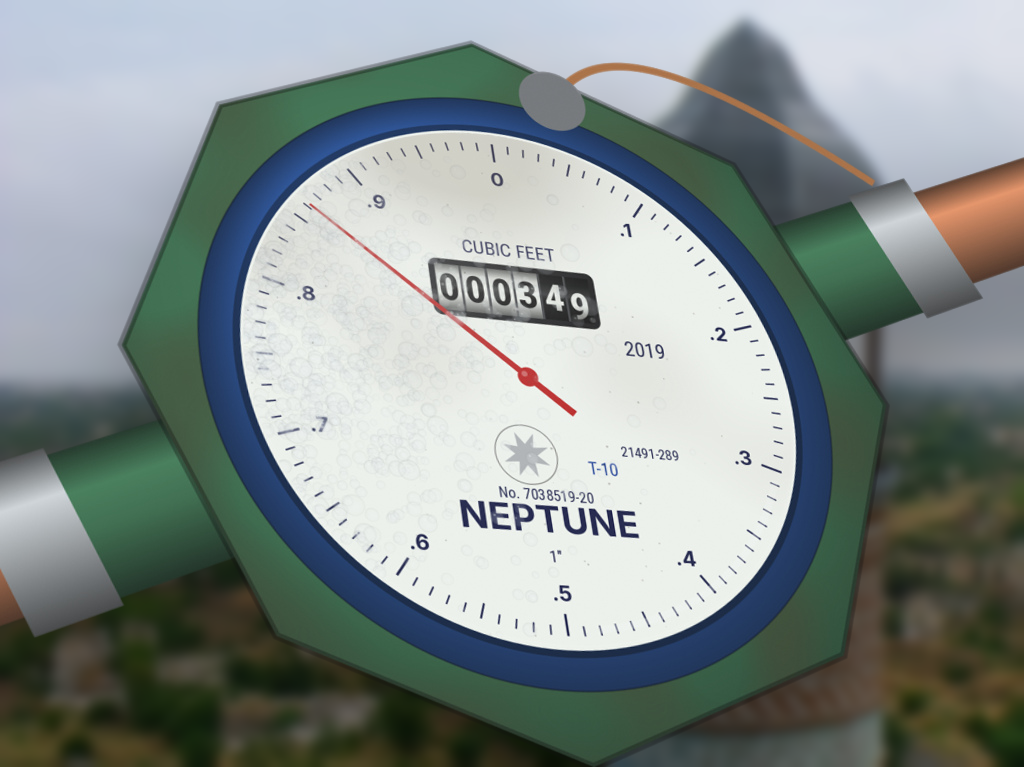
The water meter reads ft³ 348.86
